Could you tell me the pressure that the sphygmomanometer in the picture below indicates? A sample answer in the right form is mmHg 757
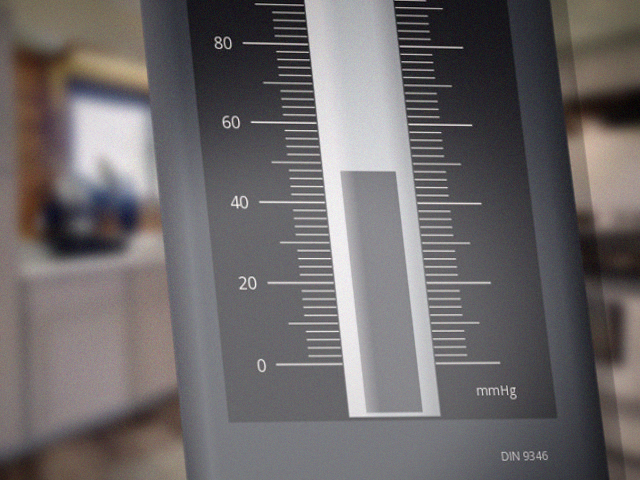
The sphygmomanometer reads mmHg 48
